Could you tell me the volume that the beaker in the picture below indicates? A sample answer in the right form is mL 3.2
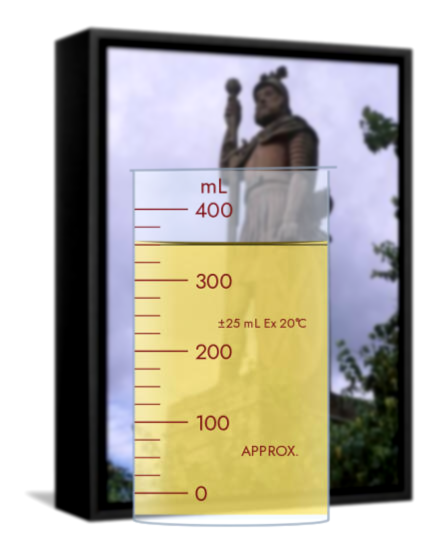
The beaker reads mL 350
